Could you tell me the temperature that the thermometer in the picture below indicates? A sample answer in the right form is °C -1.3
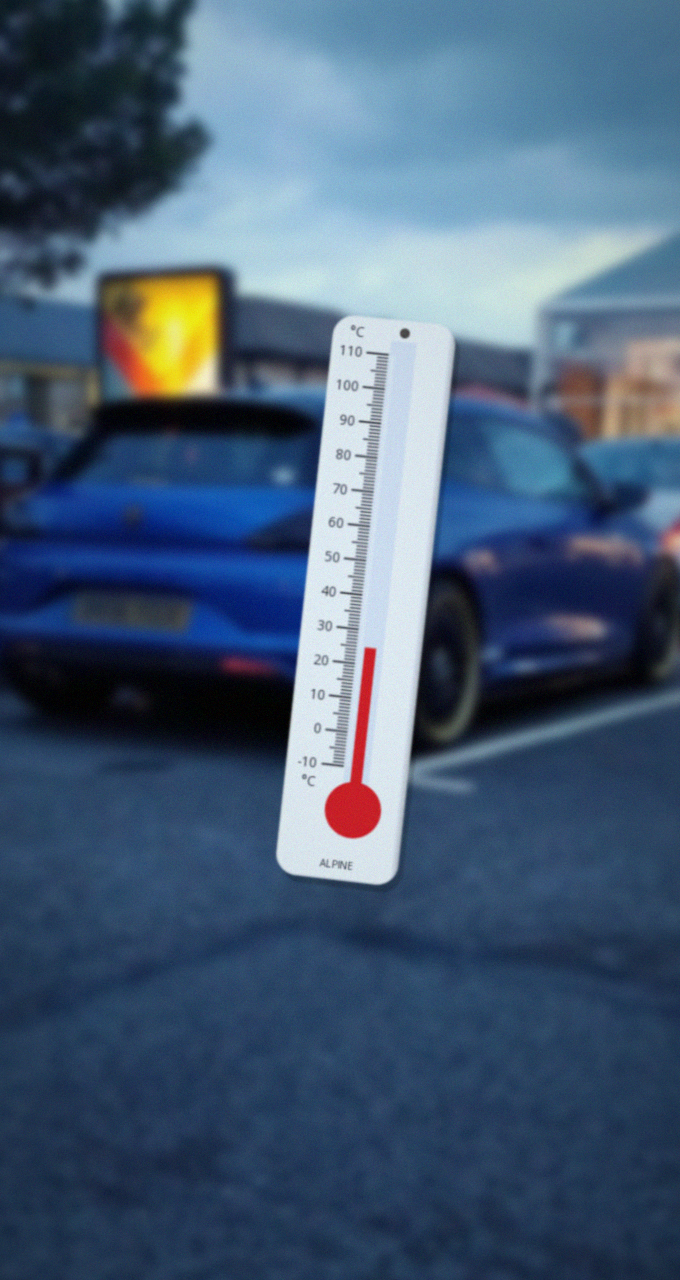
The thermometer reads °C 25
